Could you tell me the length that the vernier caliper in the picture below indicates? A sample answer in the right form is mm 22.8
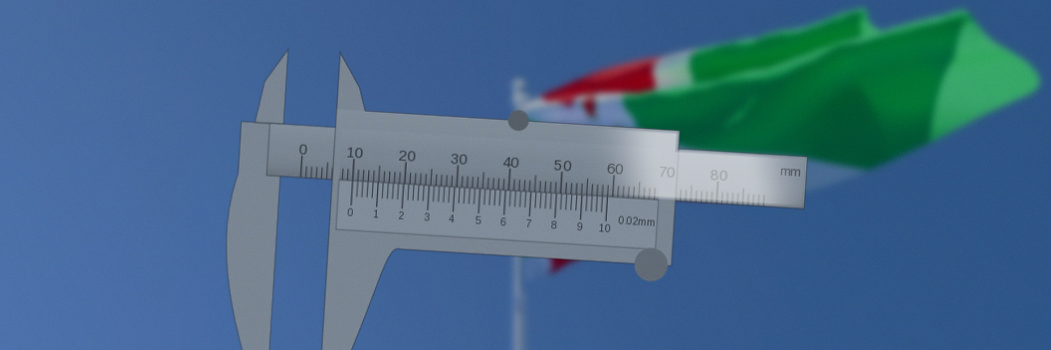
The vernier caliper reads mm 10.0
